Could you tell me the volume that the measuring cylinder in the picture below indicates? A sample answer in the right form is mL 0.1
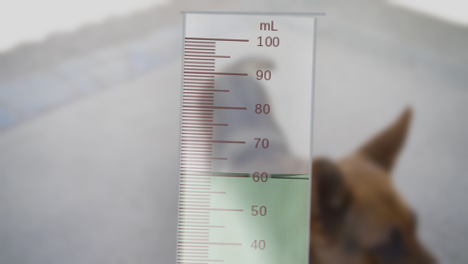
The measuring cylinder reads mL 60
